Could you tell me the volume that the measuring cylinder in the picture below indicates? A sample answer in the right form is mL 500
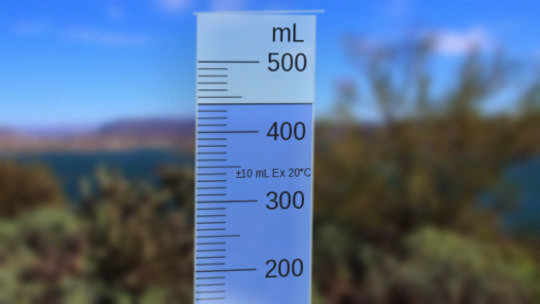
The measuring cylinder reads mL 440
